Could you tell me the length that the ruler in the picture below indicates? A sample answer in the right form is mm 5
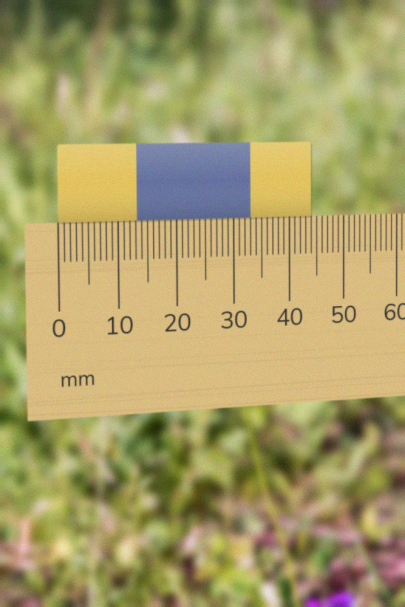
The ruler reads mm 44
